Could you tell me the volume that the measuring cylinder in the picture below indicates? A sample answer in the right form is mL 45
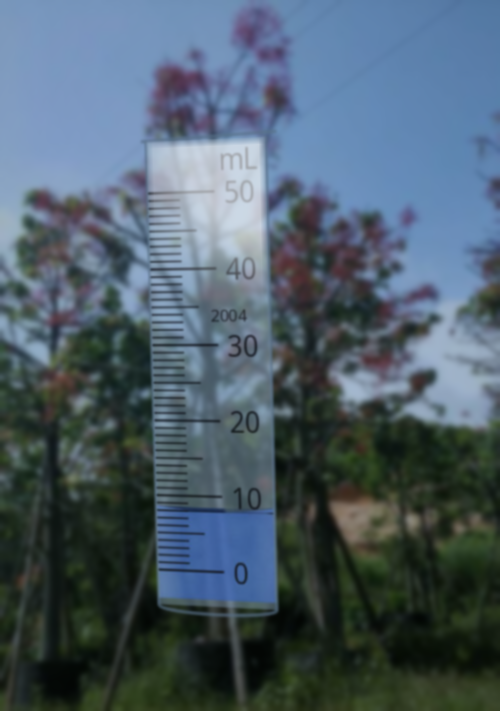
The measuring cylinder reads mL 8
